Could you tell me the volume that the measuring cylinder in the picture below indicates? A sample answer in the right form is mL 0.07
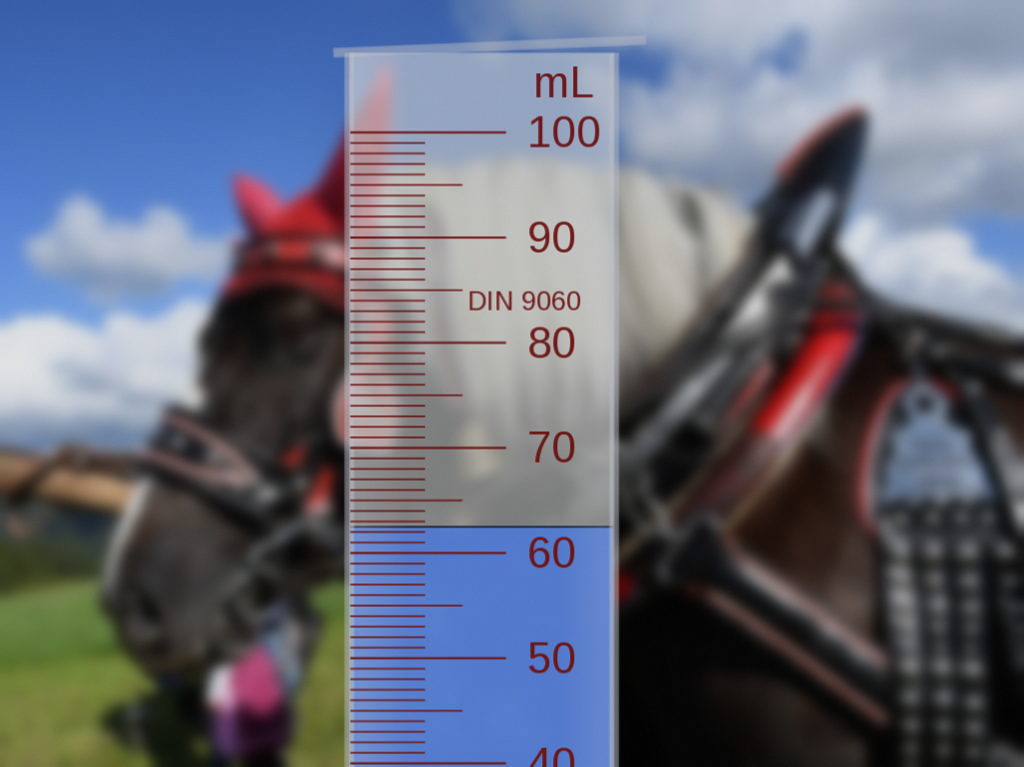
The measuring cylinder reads mL 62.5
